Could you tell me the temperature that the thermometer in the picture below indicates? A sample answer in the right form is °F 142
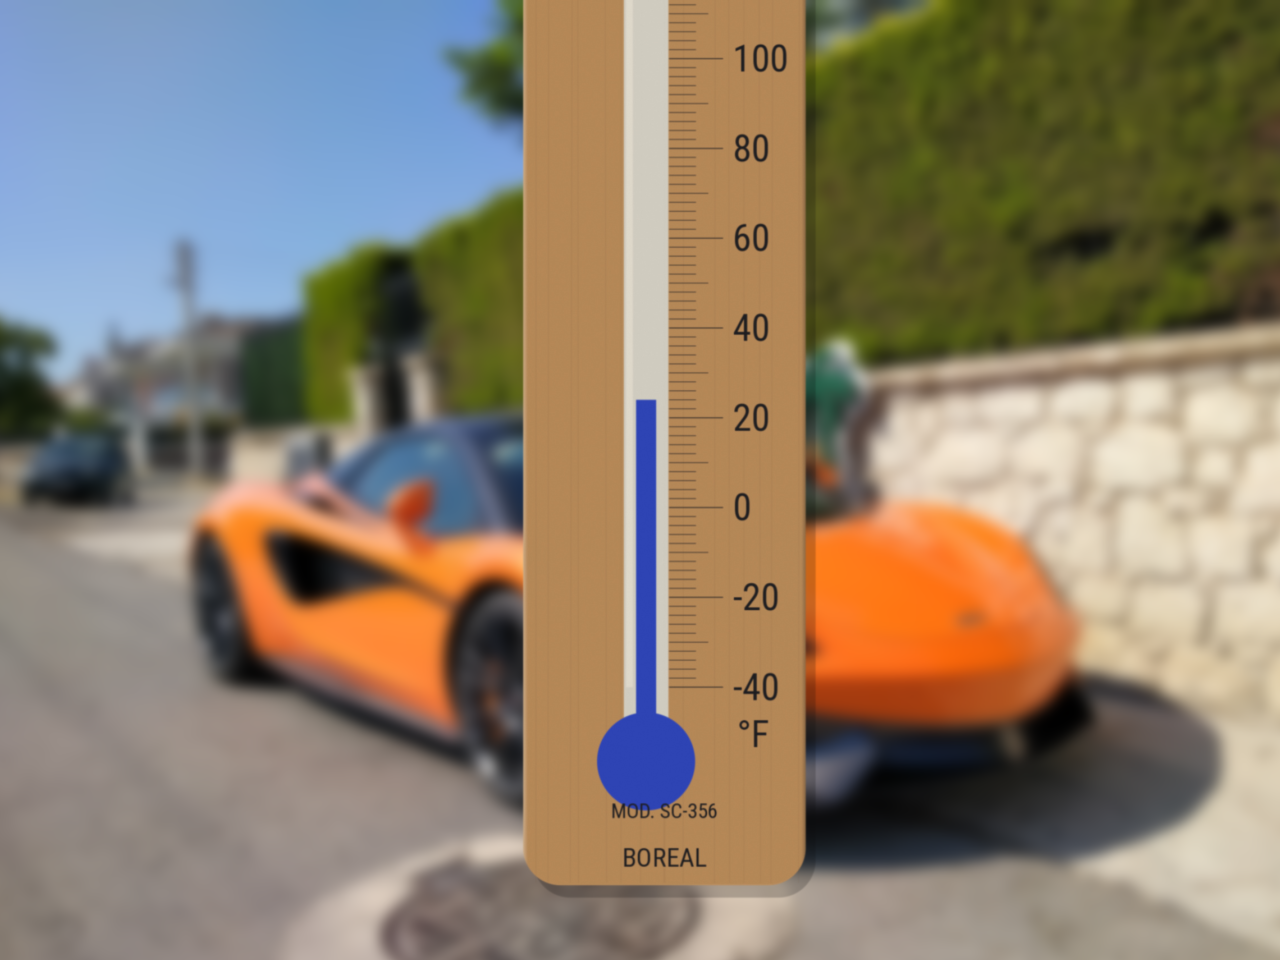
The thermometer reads °F 24
